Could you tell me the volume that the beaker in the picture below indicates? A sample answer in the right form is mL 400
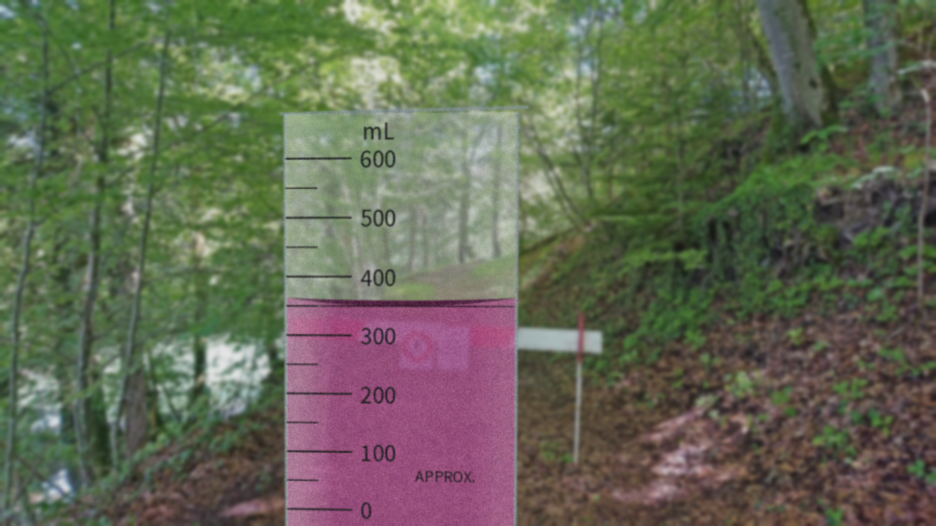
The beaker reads mL 350
